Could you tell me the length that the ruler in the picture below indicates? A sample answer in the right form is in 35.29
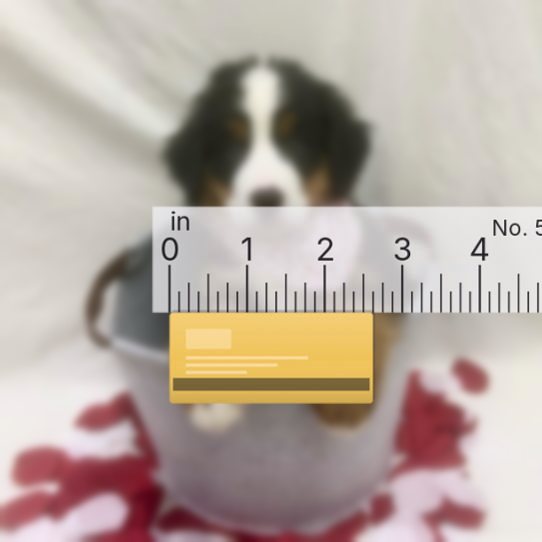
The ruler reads in 2.625
